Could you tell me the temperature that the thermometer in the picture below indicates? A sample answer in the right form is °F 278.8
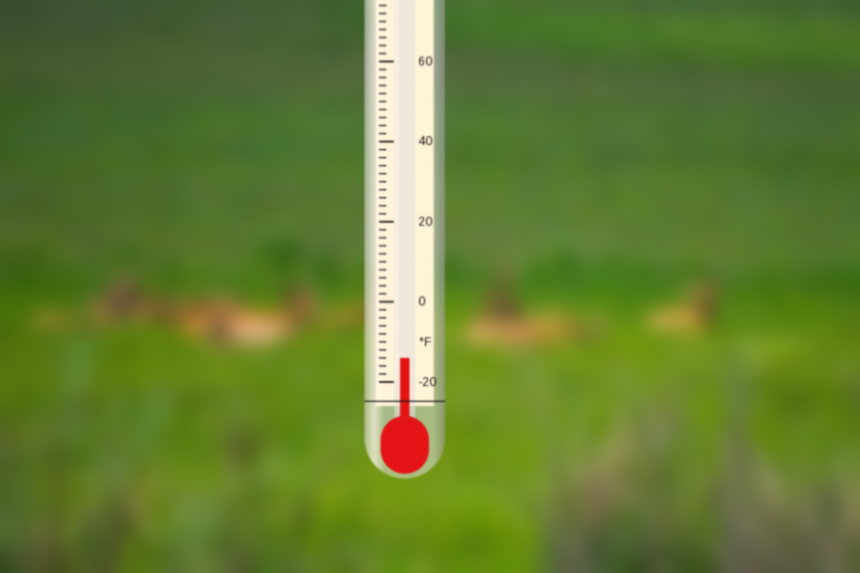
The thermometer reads °F -14
